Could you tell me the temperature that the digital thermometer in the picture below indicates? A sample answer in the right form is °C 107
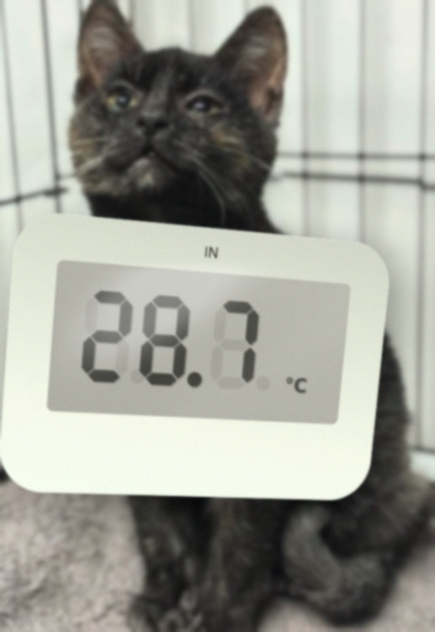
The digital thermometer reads °C 28.7
